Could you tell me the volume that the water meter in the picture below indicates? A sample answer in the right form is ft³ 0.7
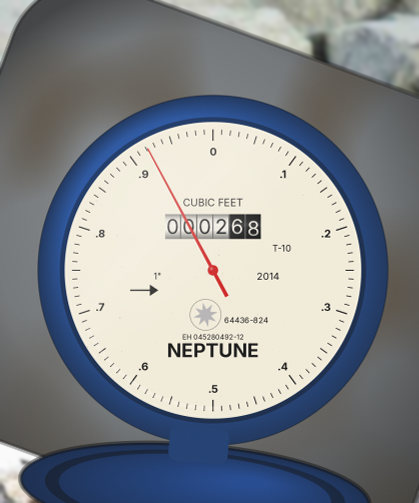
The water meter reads ft³ 267.92
